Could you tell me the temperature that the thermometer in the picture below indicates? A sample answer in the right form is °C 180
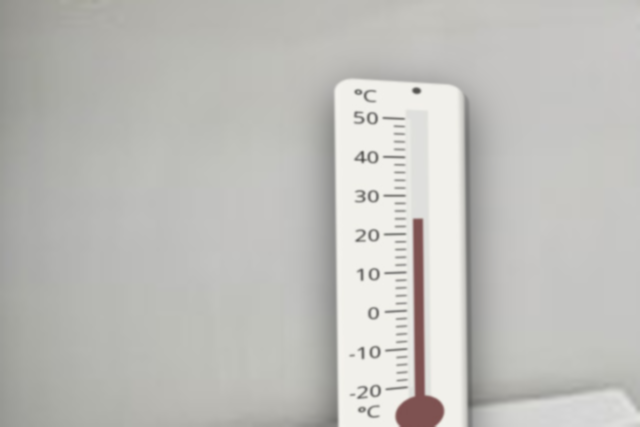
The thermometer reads °C 24
